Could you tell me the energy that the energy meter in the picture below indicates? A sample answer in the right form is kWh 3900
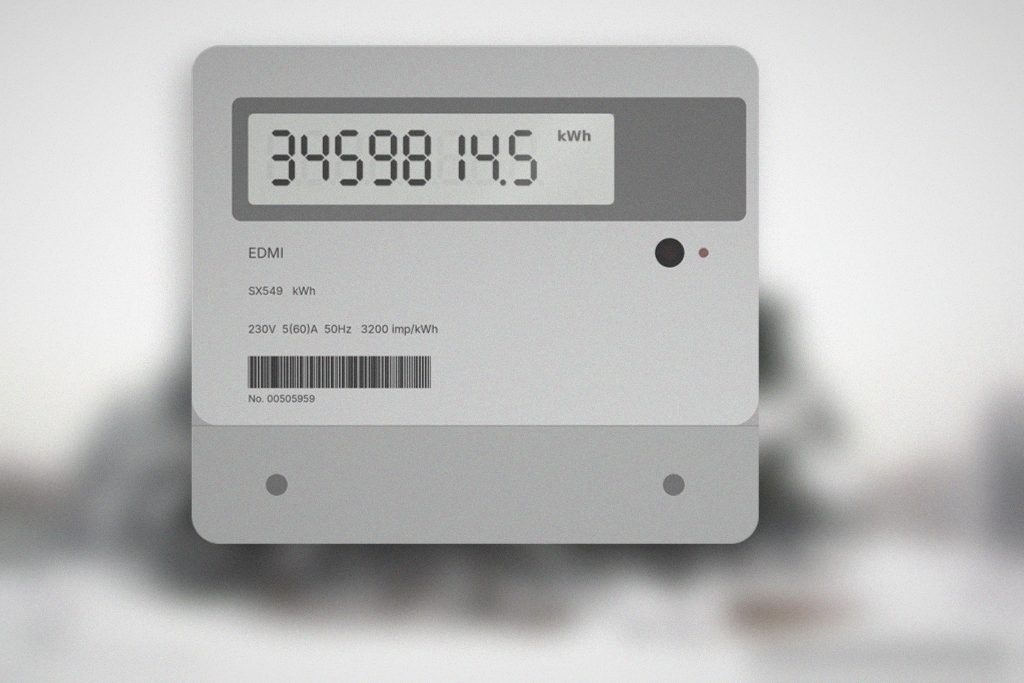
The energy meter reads kWh 3459814.5
